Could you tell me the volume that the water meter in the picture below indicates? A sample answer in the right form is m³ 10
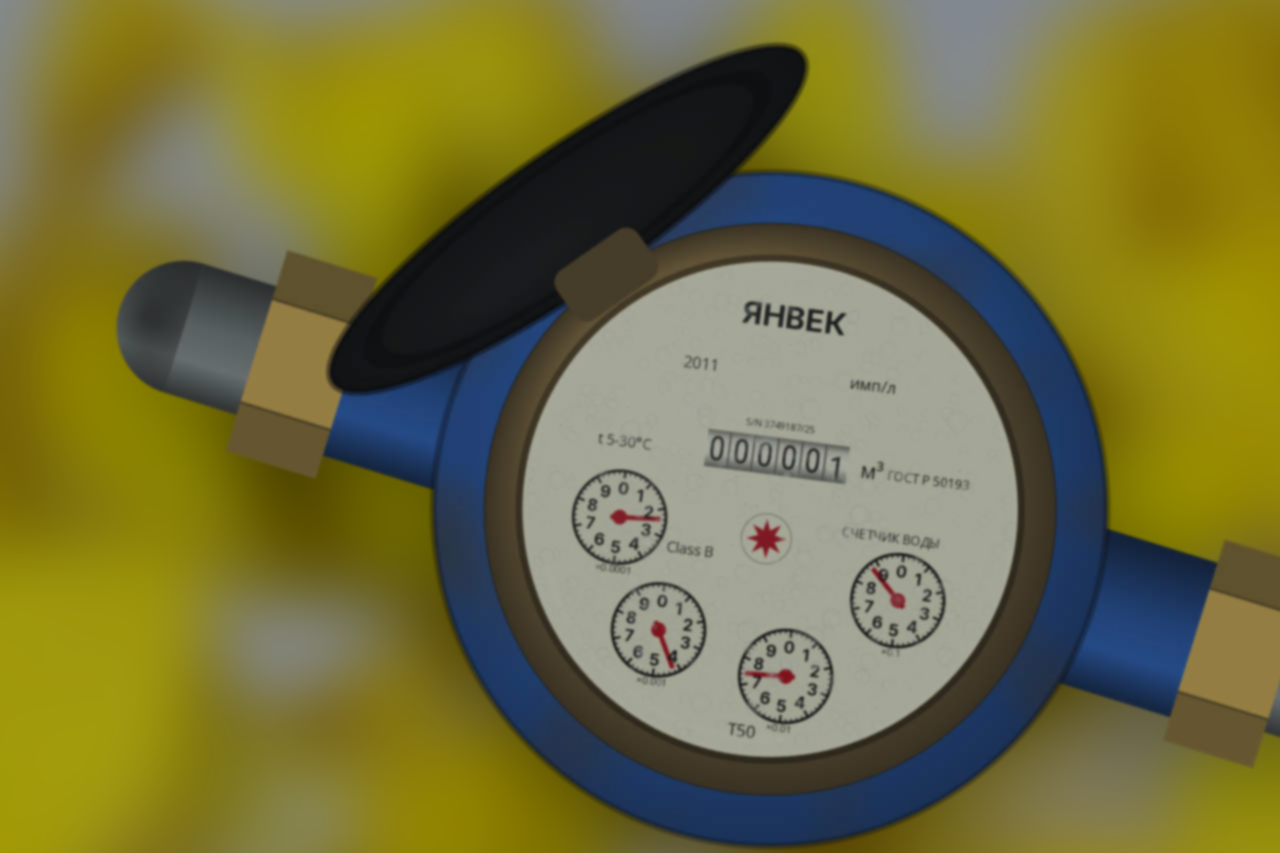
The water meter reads m³ 0.8742
